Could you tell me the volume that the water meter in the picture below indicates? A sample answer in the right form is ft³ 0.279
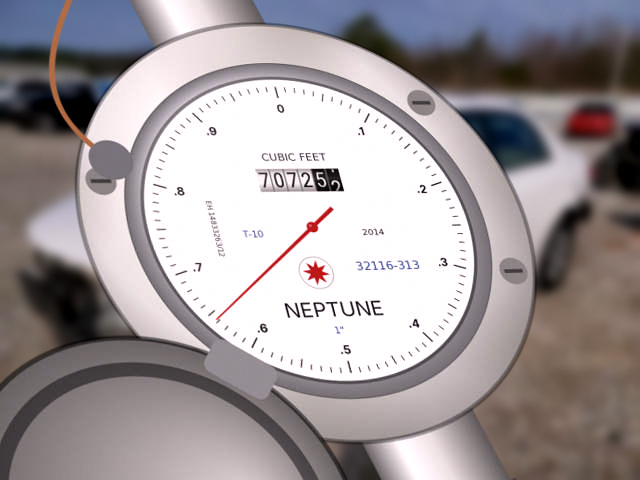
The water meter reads ft³ 707251.64
